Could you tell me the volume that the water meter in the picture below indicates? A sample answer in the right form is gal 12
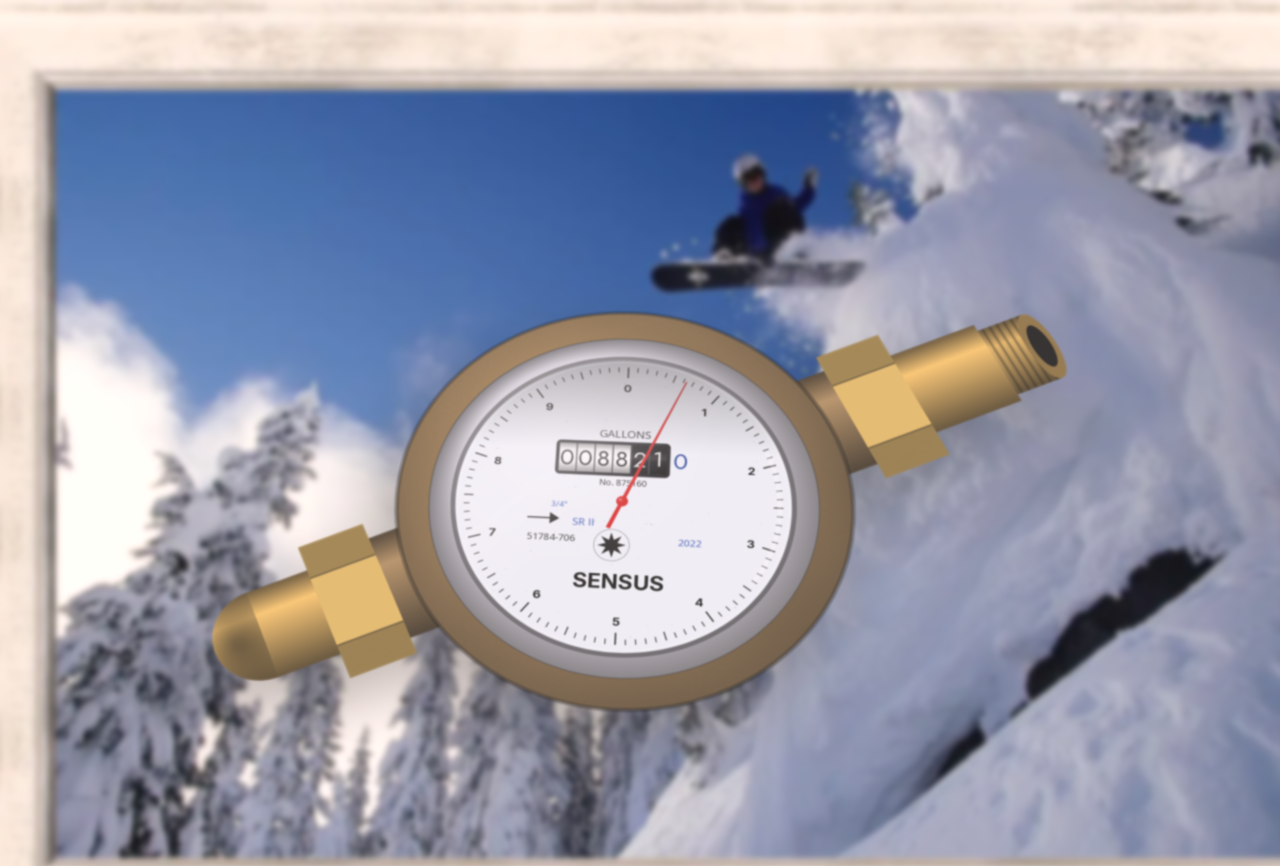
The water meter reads gal 88210.6
